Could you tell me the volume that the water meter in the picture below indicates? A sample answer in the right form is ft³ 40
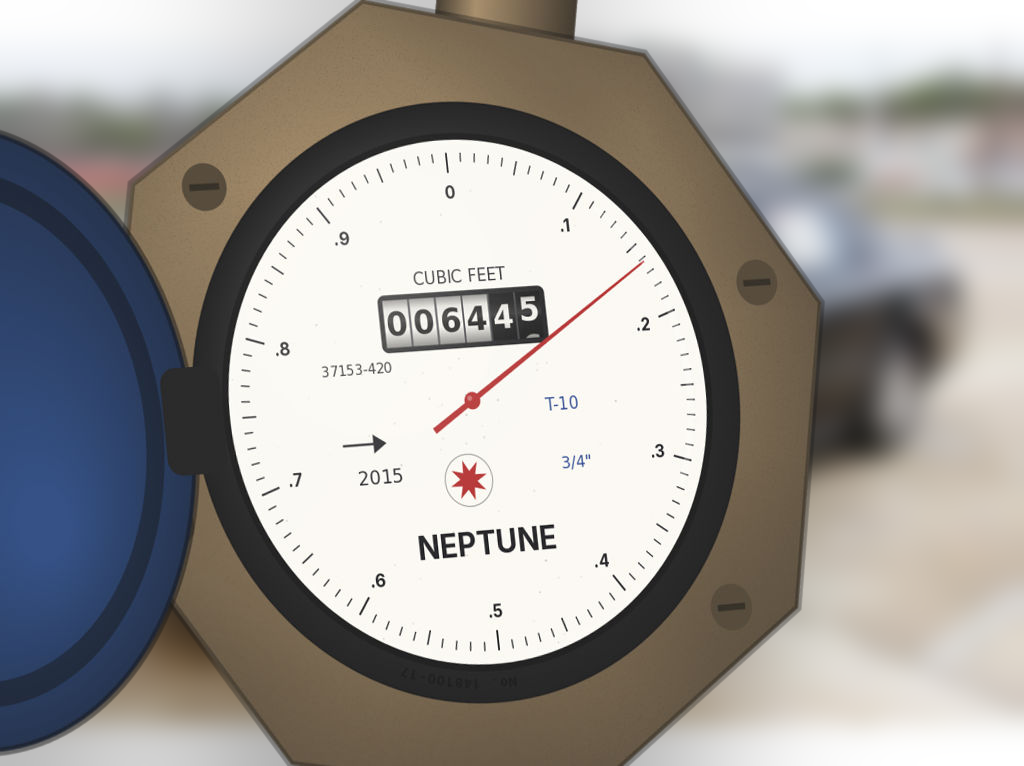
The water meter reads ft³ 6445.16
